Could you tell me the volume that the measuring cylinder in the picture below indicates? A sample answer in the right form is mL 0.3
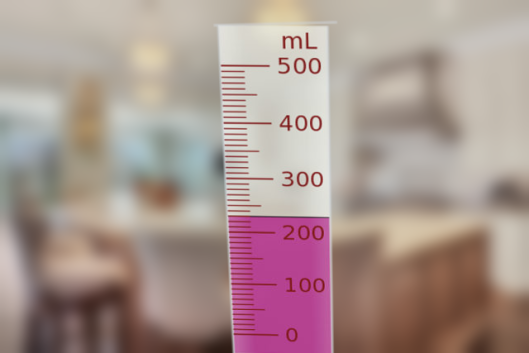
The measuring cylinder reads mL 230
